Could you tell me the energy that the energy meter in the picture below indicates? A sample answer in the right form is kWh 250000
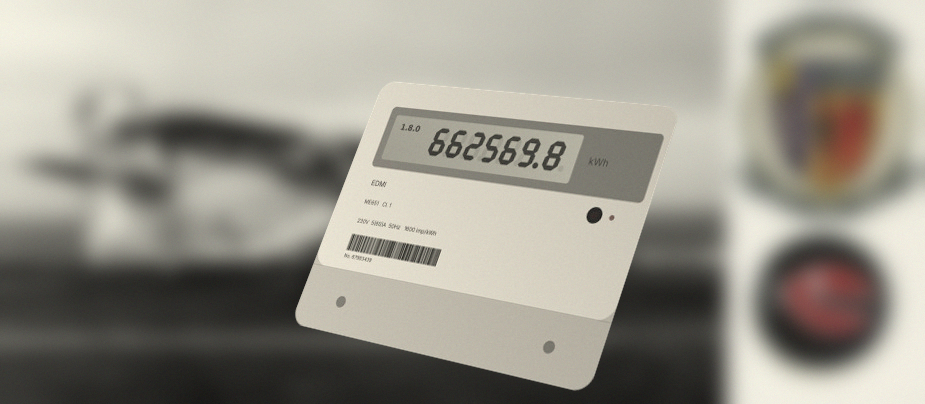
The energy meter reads kWh 662569.8
